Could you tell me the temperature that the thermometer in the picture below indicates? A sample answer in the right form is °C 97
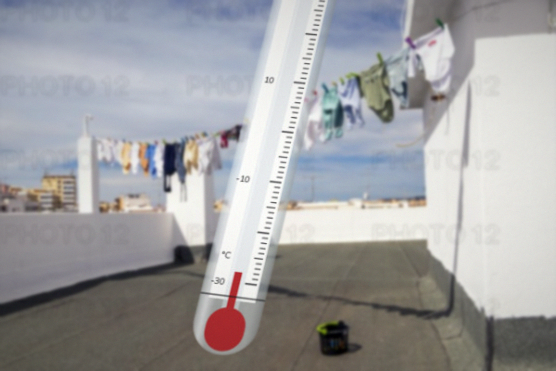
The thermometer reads °C -28
